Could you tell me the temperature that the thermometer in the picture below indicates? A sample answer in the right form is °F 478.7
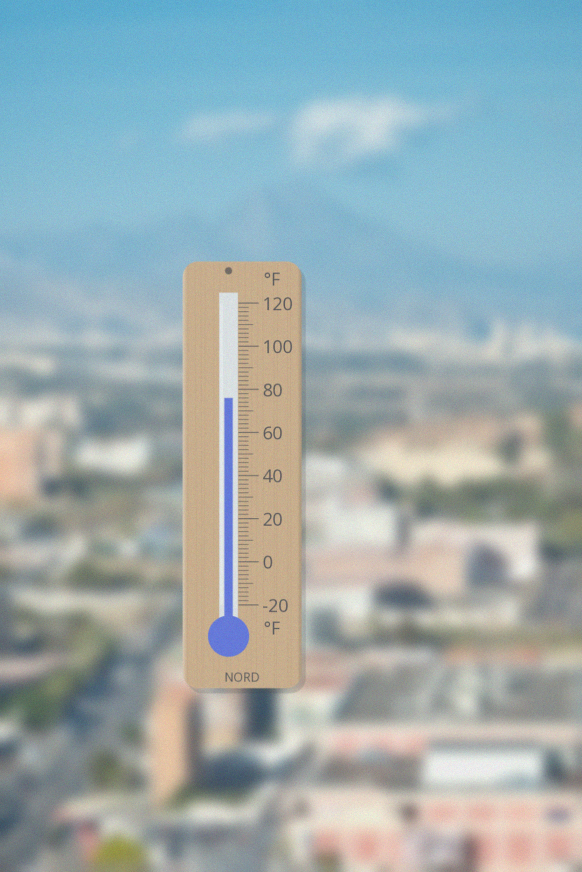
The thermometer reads °F 76
